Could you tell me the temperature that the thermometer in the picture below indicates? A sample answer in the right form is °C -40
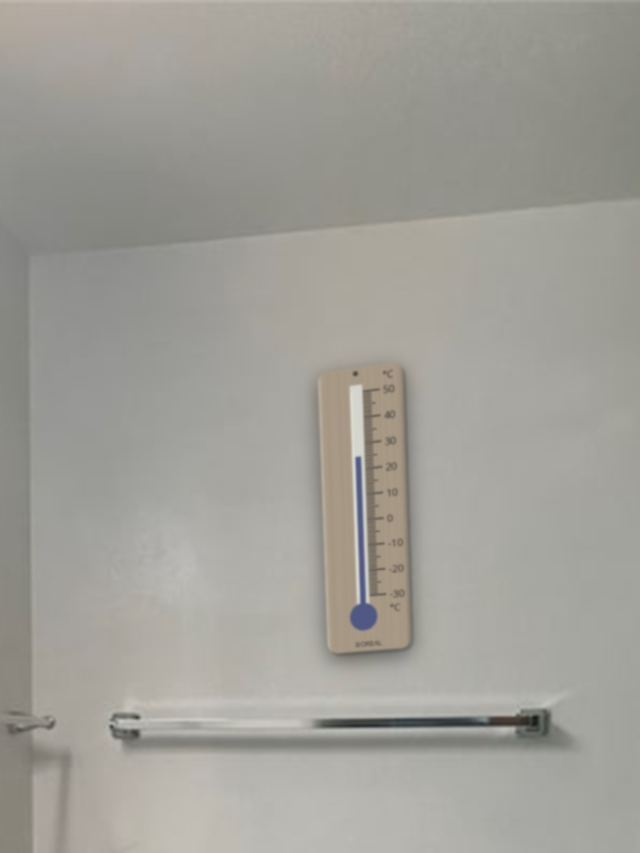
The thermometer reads °C 25
